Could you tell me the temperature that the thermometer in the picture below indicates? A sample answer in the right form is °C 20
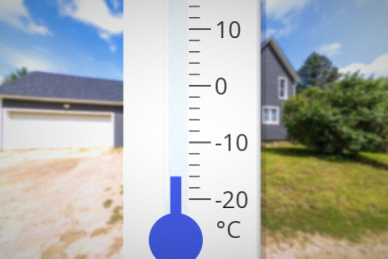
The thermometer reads °C -16
